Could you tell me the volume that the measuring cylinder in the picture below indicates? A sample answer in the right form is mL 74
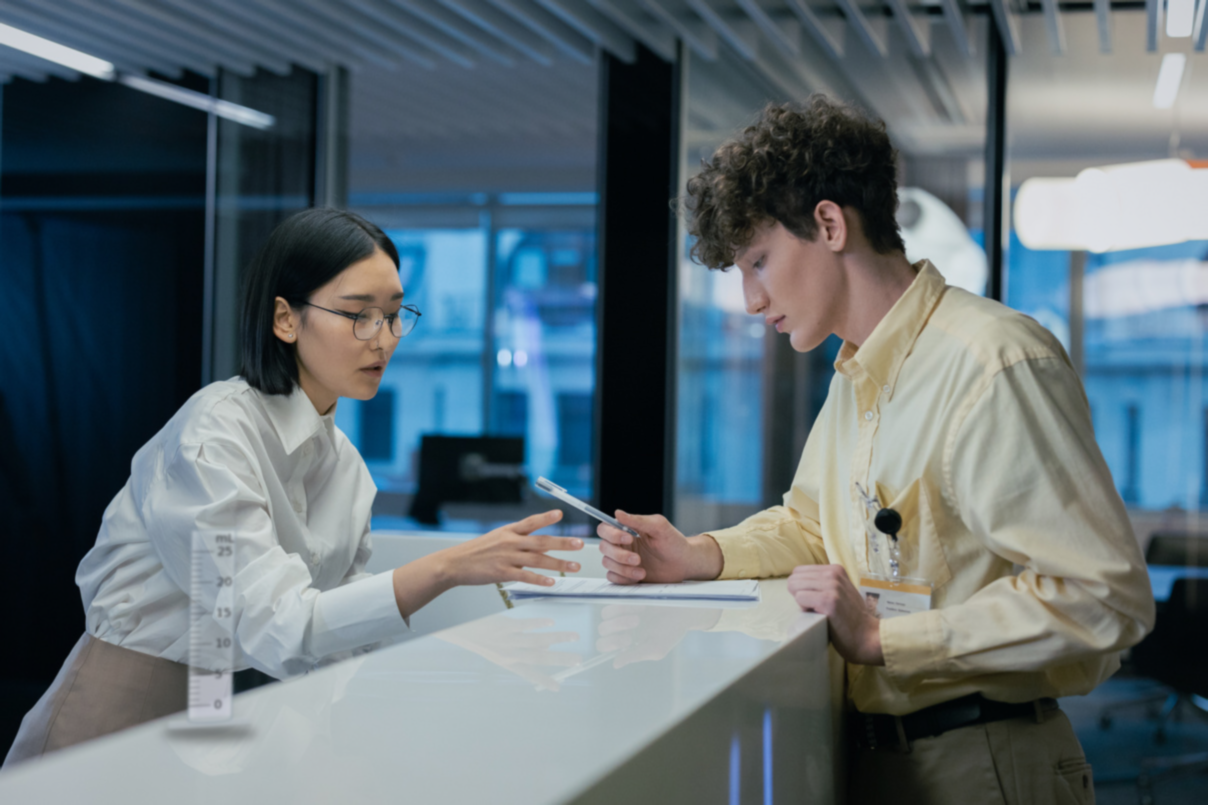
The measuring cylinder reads mL 5
